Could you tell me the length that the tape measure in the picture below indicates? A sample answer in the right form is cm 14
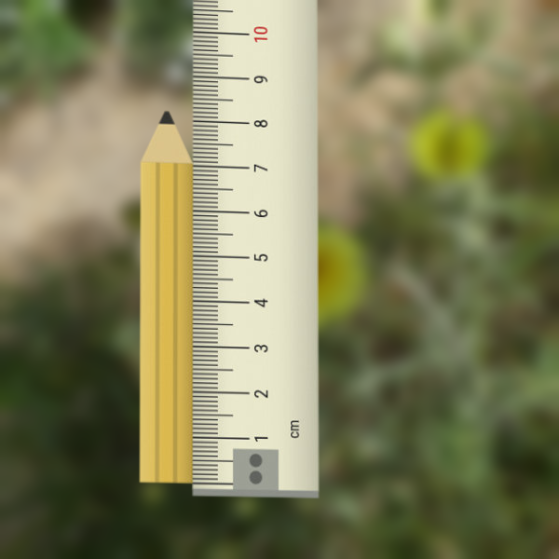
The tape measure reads cm 8.2
